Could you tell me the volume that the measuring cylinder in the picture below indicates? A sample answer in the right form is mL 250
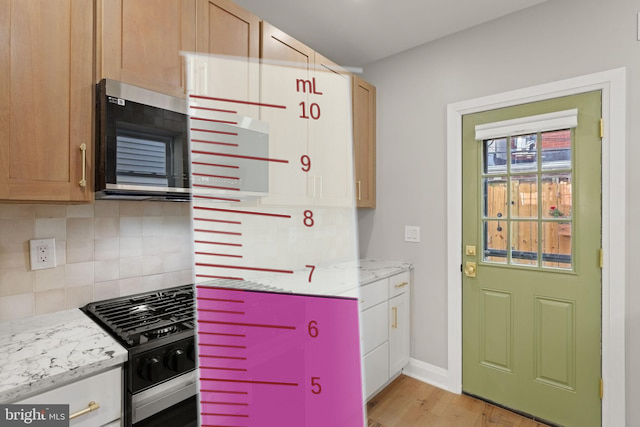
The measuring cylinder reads mL 6.6
